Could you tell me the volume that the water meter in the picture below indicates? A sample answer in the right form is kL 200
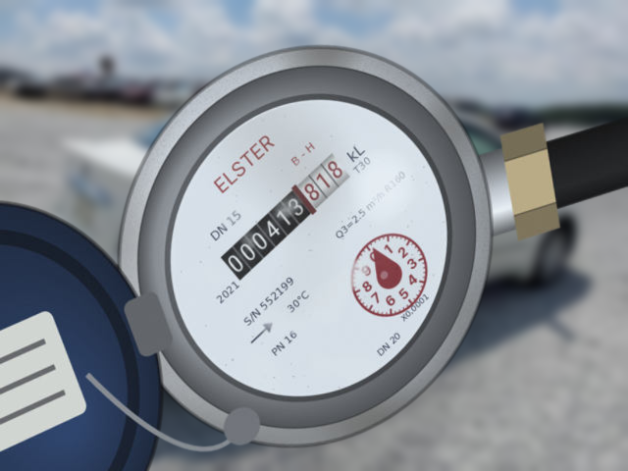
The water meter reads kL 413.8180
